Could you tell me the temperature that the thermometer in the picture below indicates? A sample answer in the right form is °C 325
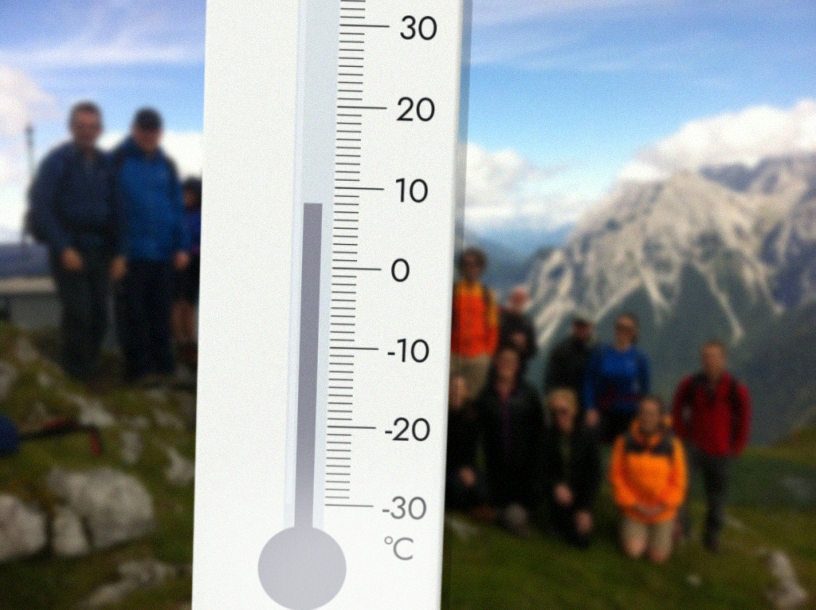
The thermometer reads °C 8
